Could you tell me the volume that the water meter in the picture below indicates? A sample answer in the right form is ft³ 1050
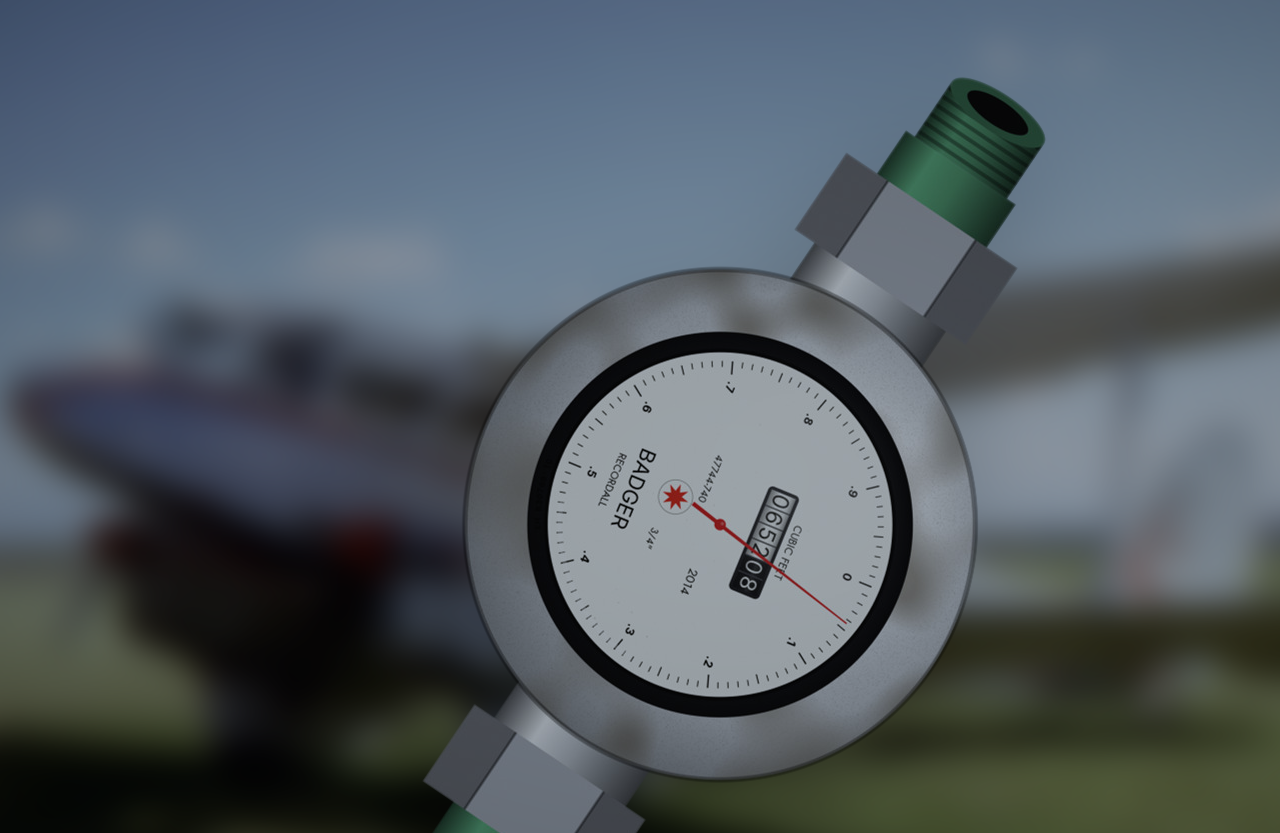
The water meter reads ft³ 65208.04
